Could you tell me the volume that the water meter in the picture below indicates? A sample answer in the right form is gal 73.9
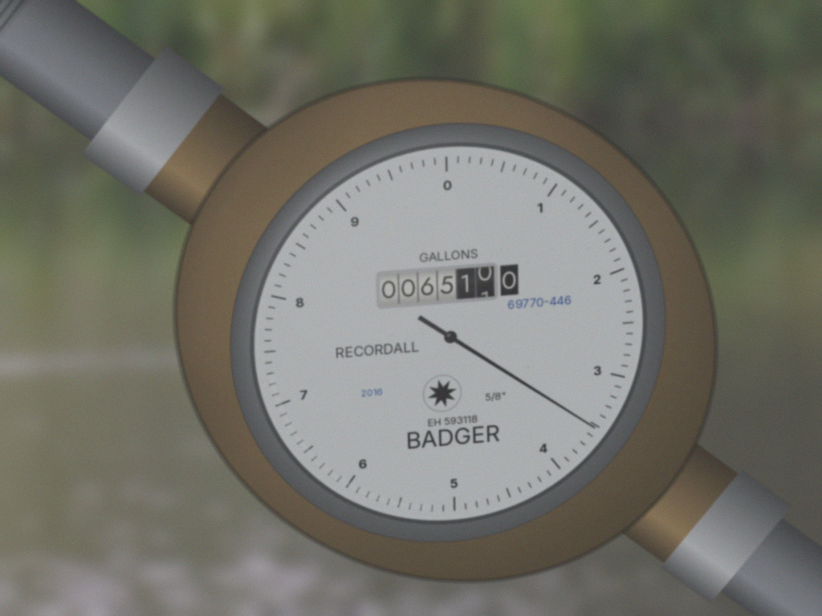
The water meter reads gal 65103.5
